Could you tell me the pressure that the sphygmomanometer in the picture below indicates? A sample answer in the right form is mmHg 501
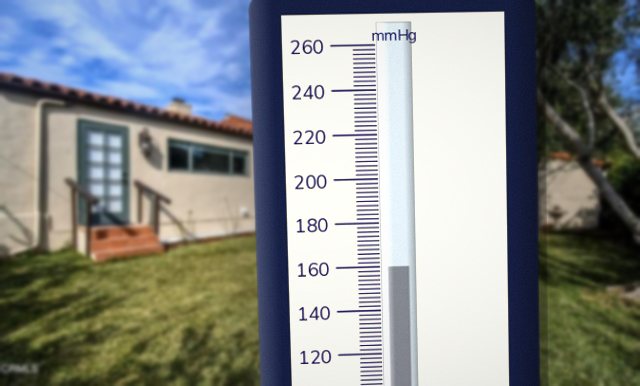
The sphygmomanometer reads mmHg 160
